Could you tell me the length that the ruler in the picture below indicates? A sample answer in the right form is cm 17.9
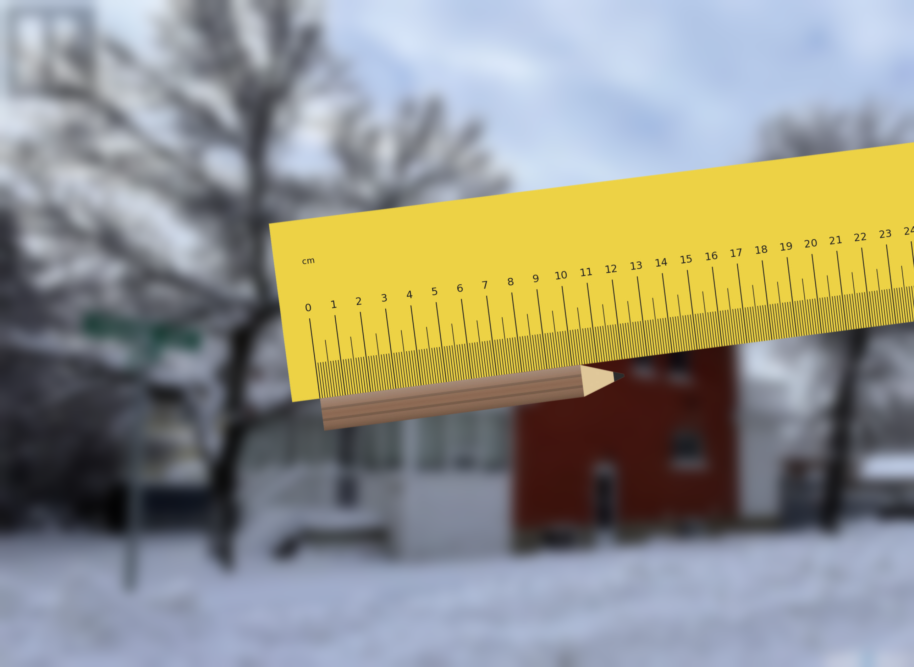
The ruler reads cm 12
